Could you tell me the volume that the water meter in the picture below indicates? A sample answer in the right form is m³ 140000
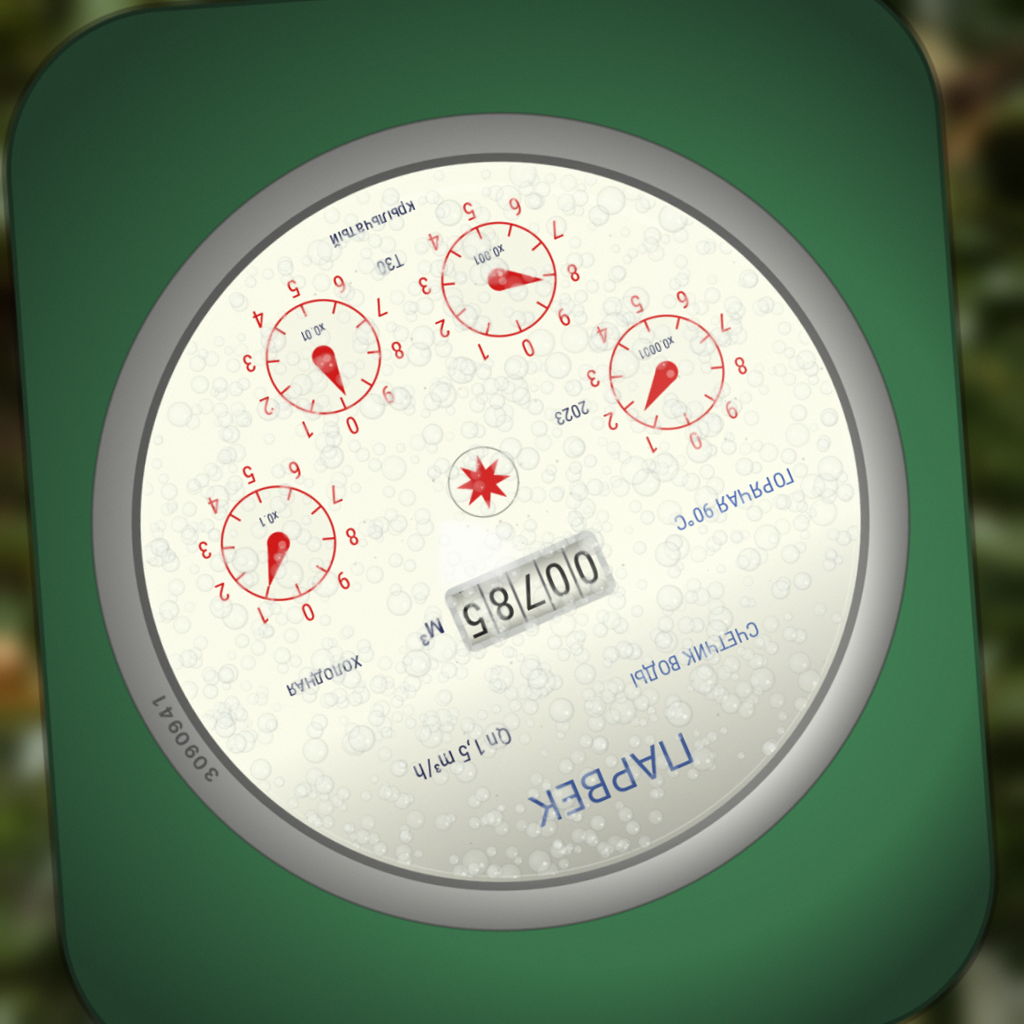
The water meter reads m³ 785.0981
